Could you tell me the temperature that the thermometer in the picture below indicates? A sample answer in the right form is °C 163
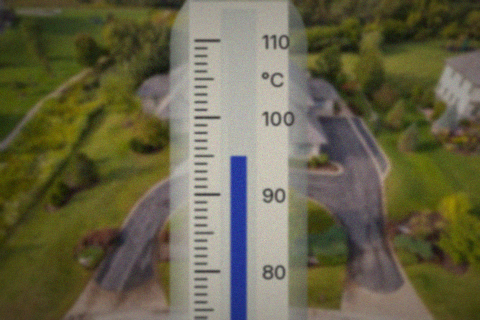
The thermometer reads °C 95
